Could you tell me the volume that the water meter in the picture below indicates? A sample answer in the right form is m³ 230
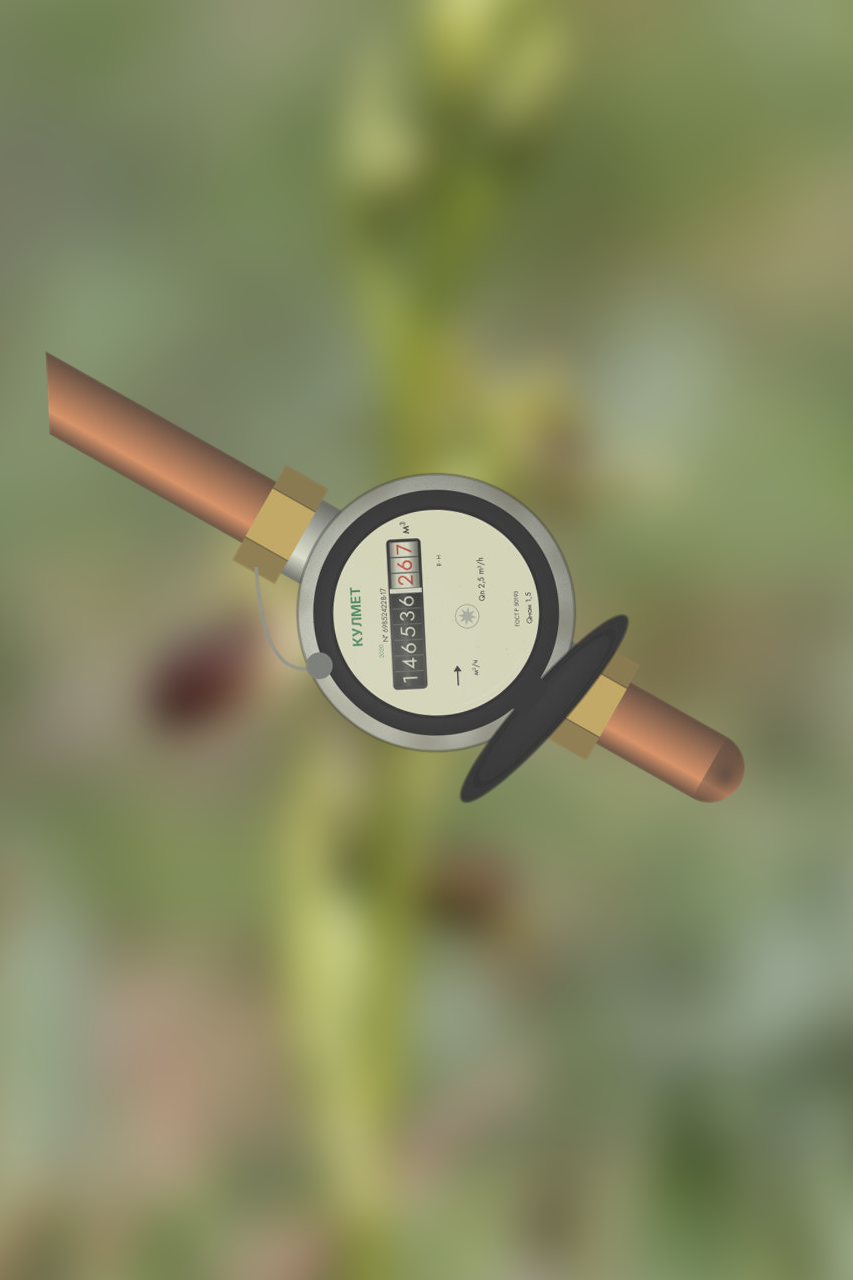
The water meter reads m³ 146536.267
